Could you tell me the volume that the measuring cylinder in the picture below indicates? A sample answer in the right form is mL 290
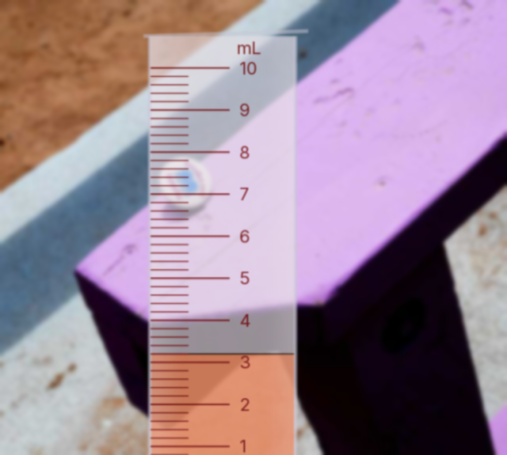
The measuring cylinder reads mL 3.2
